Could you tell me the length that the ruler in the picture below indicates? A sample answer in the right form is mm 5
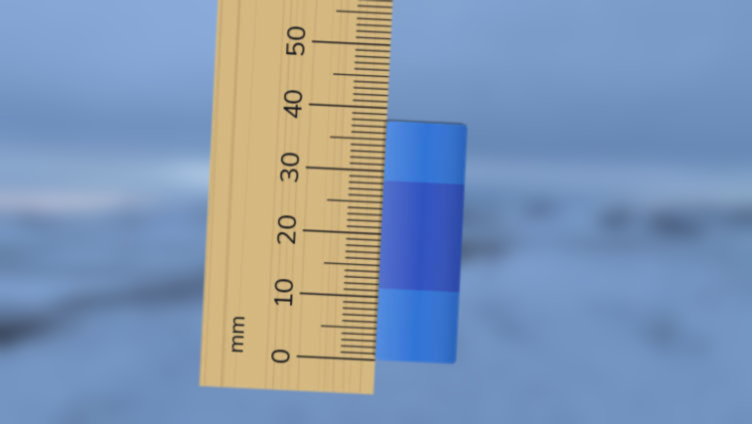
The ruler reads mm 38
